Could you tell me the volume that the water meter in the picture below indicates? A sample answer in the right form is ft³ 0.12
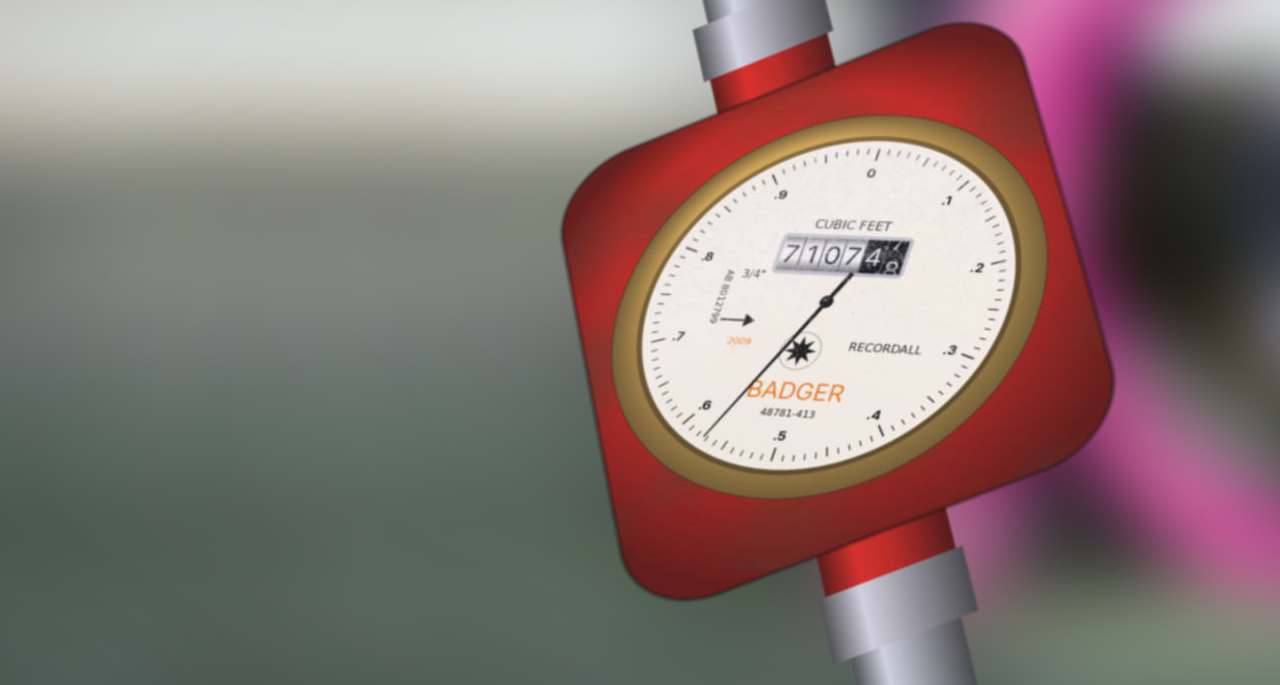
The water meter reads ft³ 710747.57
